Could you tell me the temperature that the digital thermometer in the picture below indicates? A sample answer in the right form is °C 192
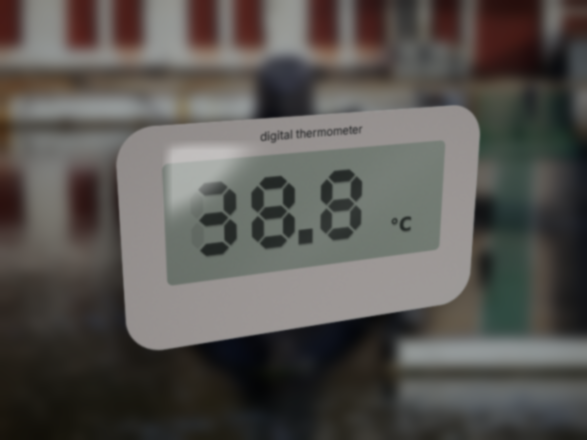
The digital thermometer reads °C 38.8
